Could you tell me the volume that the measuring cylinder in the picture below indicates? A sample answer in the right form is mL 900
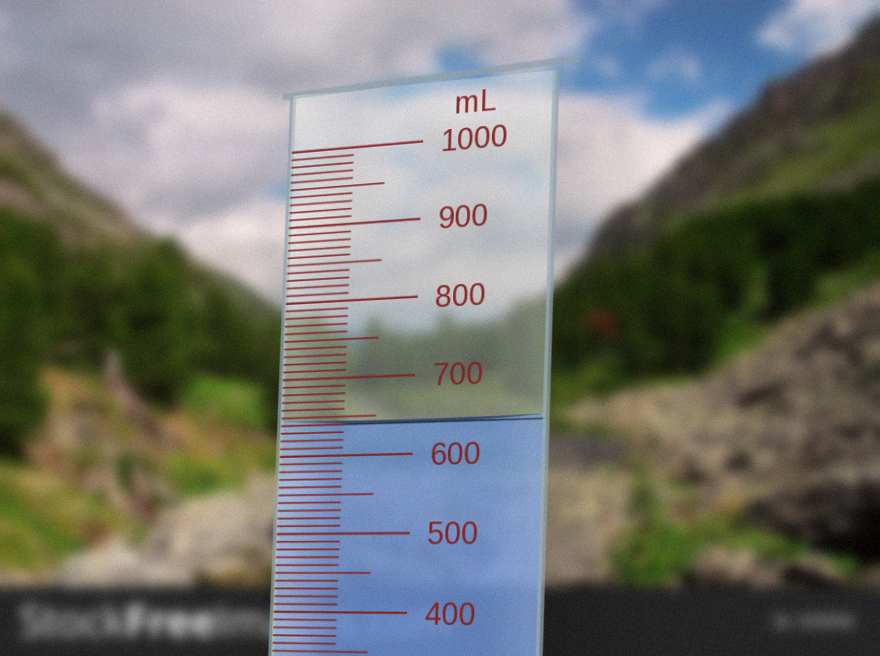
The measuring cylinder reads mL 640
